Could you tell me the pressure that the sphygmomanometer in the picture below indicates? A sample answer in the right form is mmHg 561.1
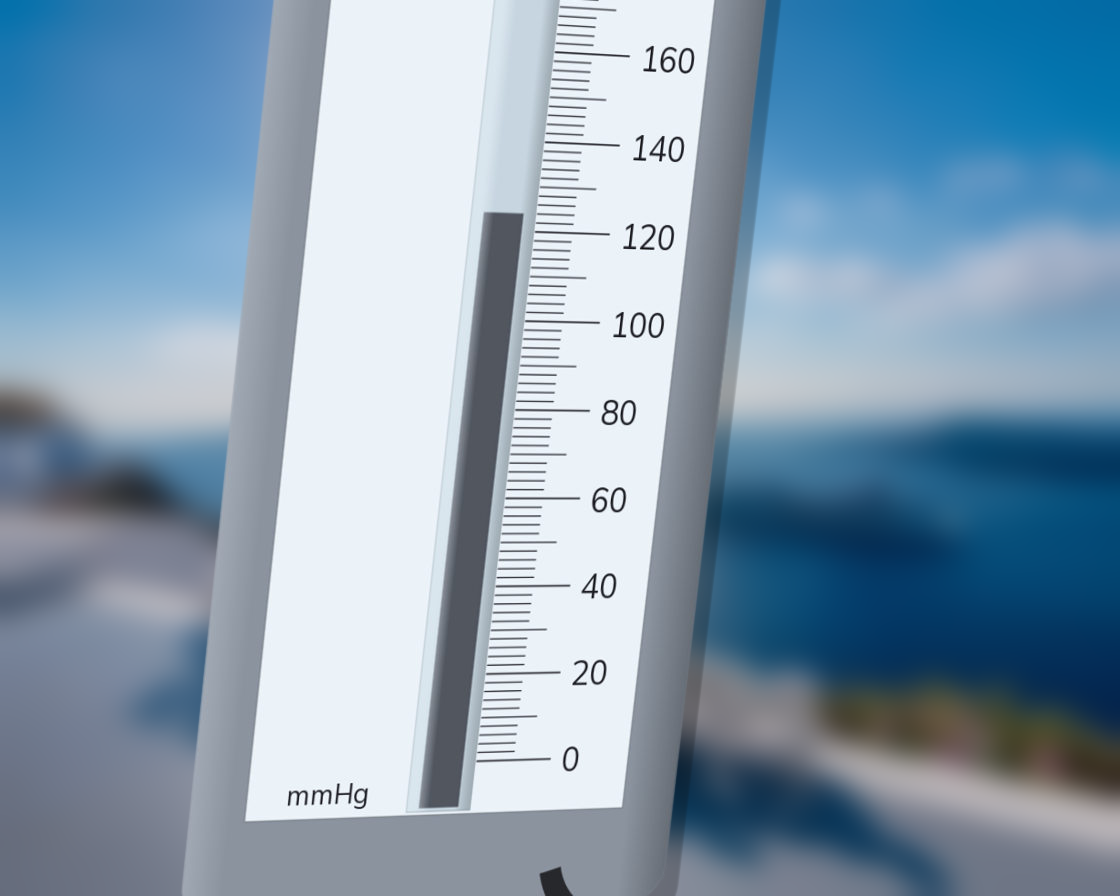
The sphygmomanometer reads mmHg 124
